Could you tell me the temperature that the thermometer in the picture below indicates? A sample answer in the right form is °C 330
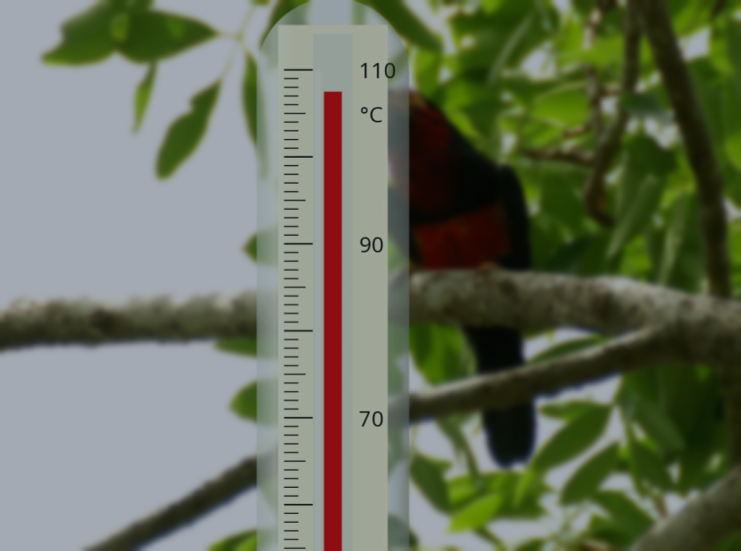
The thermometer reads °C 107.5
